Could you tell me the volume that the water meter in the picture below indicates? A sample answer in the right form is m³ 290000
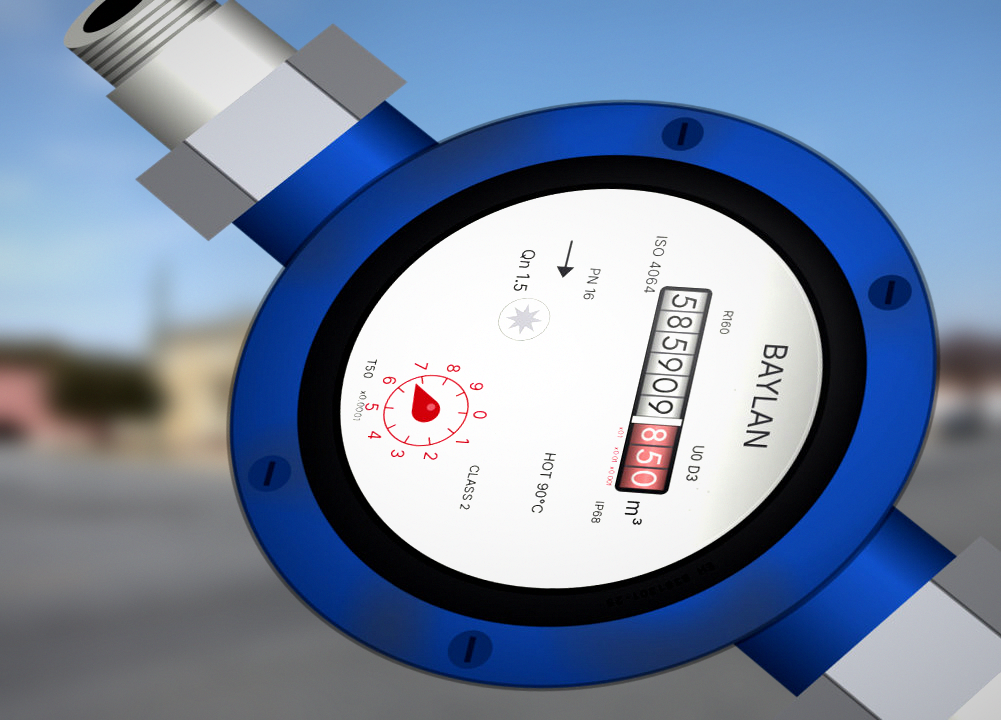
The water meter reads m³ 585909.8506
